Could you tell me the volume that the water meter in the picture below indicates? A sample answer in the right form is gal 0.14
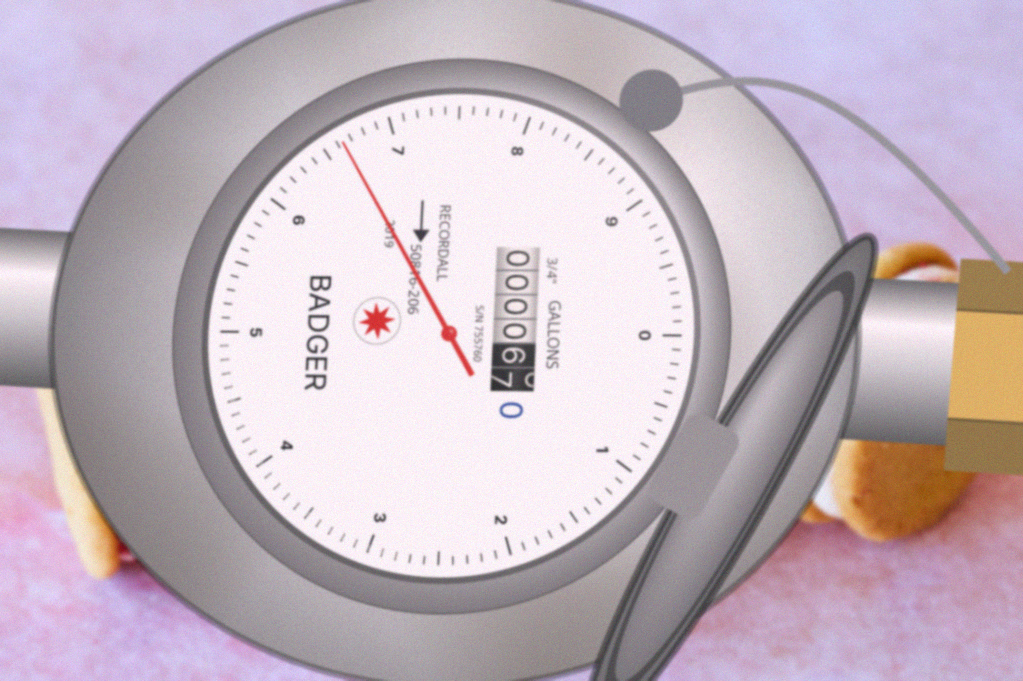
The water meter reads gal 666.6
